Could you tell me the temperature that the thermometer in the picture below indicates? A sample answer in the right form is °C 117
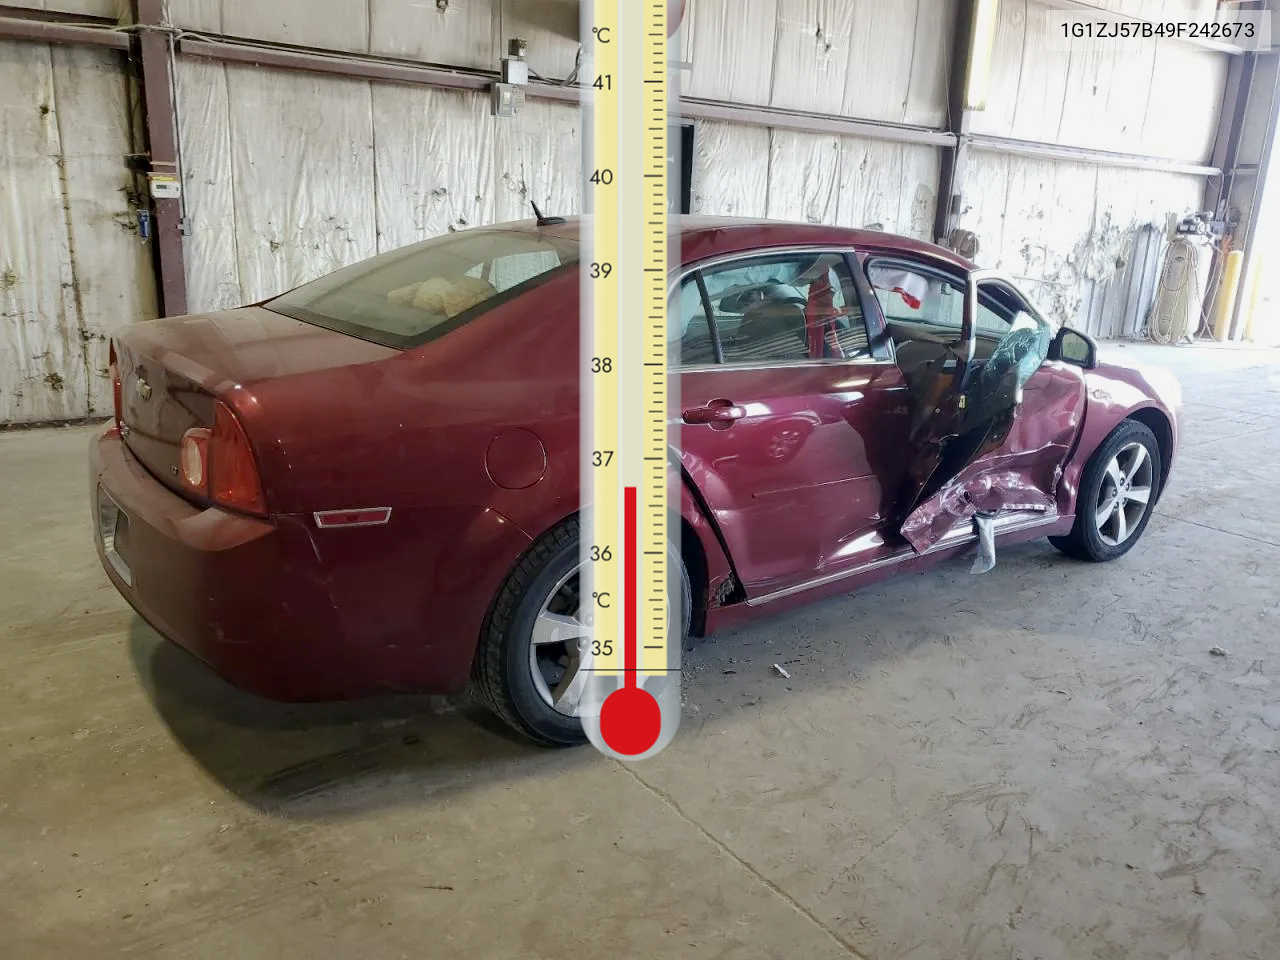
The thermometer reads °C 36.7
